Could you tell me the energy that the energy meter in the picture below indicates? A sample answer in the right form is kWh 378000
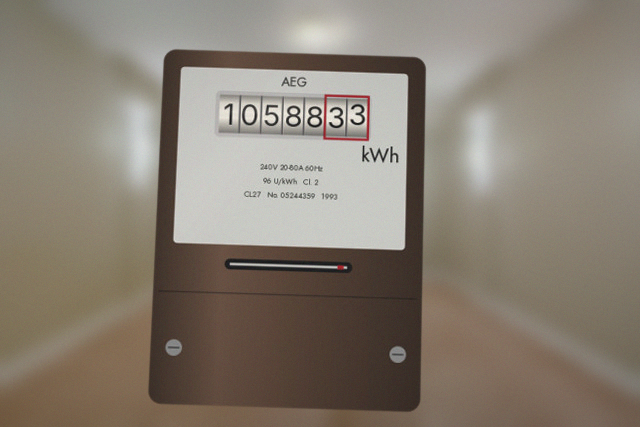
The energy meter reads kWh 10588.33
